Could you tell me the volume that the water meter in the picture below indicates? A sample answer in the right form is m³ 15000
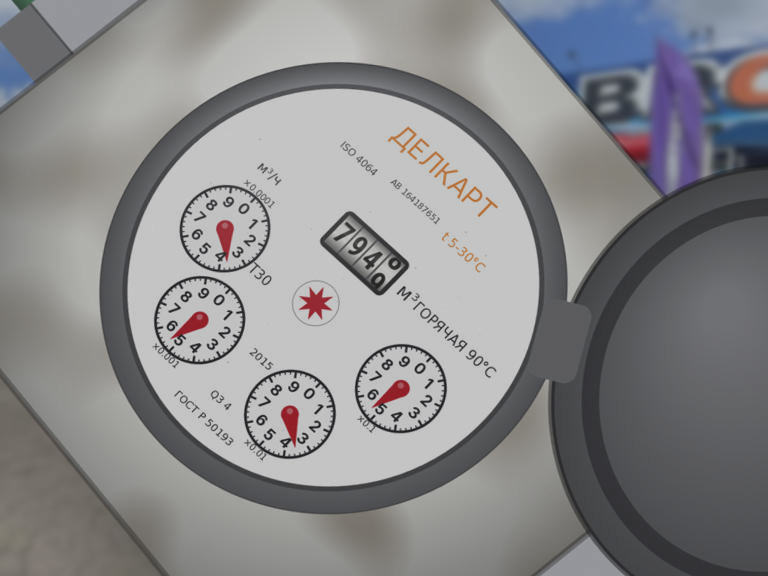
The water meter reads m³ 7948.5353
